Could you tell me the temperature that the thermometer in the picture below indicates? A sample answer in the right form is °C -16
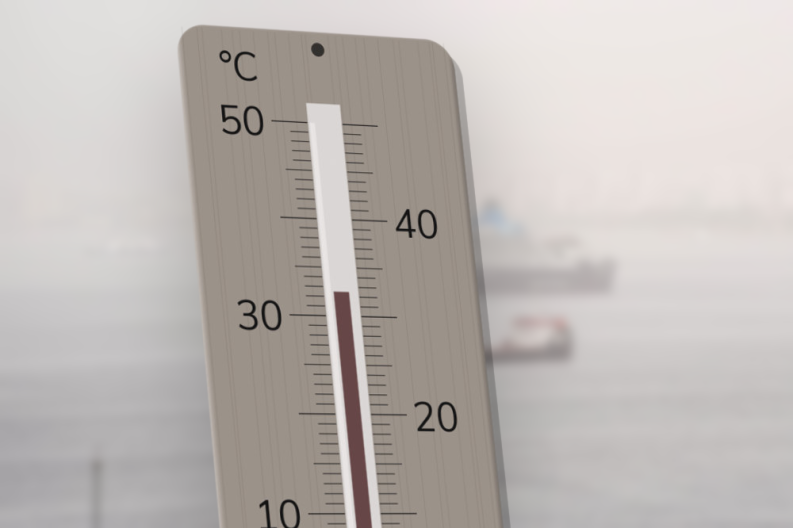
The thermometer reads °C 32.5
